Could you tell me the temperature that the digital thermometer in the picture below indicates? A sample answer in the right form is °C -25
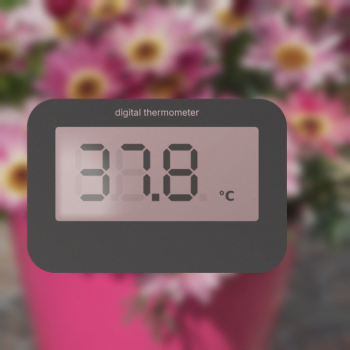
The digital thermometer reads °C 37.8
